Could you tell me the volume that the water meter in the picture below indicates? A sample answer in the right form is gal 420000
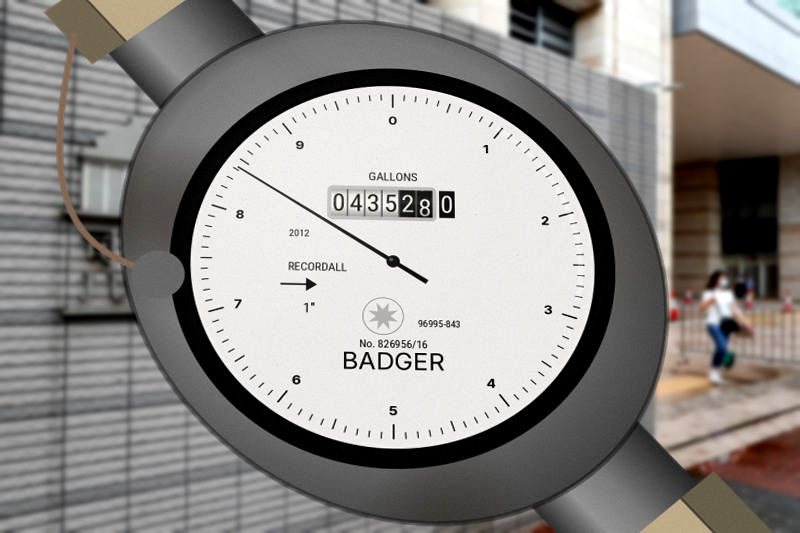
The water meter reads gal 435278.4
